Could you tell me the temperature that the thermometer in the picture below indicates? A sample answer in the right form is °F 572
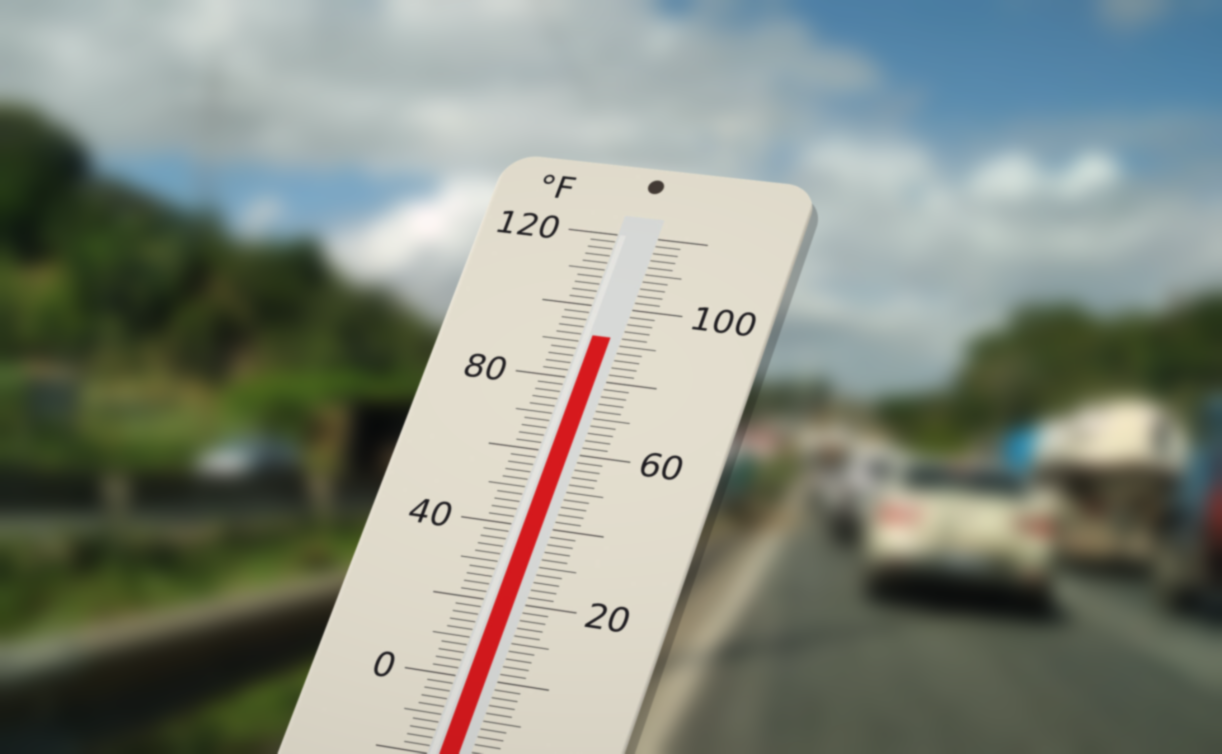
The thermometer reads °F 92
